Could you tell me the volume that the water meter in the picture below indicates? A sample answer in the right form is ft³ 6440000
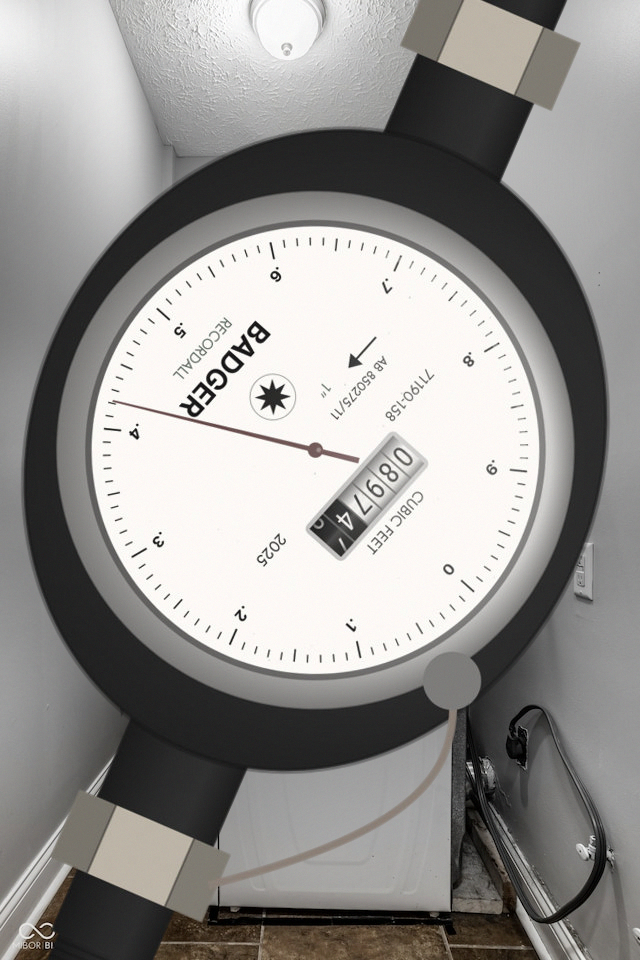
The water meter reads ft³ 89747.42
